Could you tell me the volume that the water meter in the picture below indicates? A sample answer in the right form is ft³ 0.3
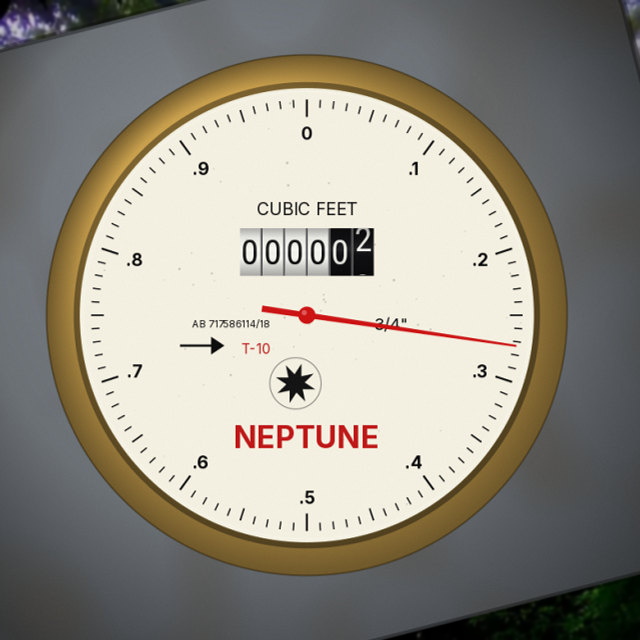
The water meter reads ft³ 2.27
